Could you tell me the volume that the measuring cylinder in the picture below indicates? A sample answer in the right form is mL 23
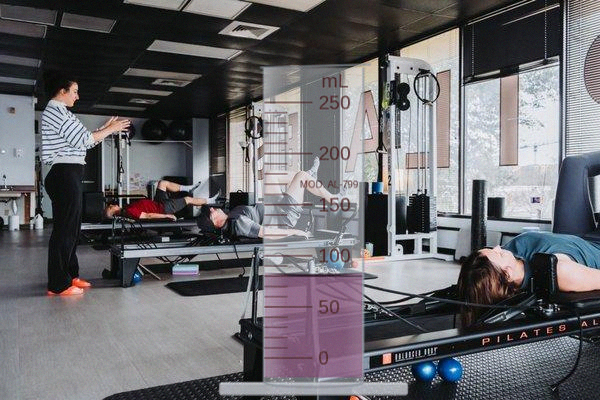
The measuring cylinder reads mL 80
